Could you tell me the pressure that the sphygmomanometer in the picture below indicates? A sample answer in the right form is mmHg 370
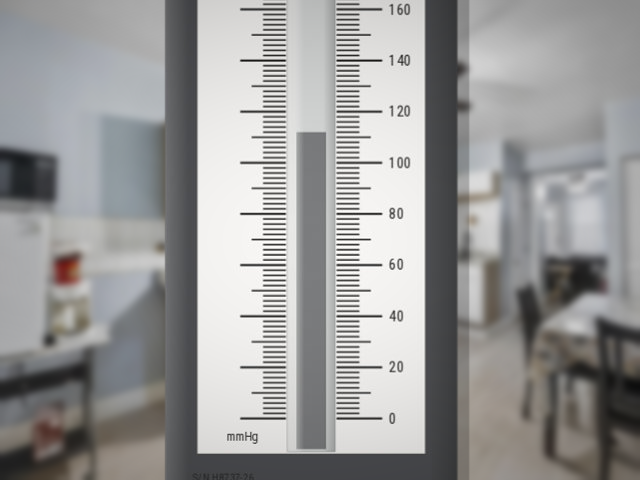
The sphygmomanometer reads mmHg 112
